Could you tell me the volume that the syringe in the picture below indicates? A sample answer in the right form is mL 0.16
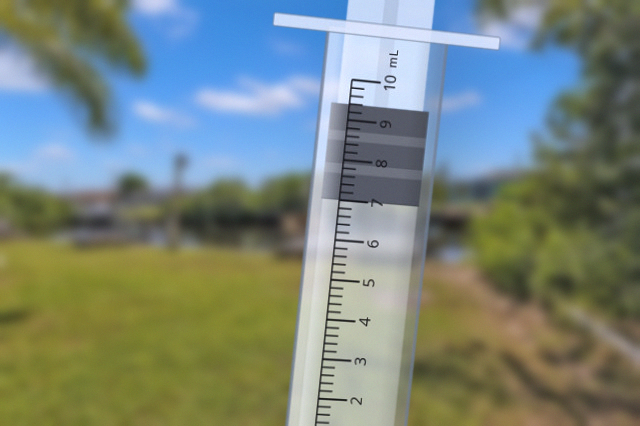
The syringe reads mL 7
